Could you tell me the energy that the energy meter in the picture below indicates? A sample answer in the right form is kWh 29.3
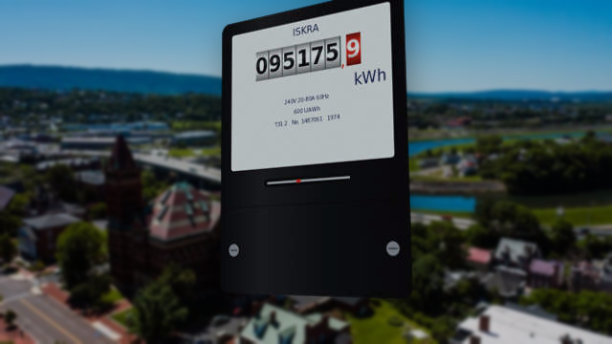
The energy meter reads kWh 95175.9
